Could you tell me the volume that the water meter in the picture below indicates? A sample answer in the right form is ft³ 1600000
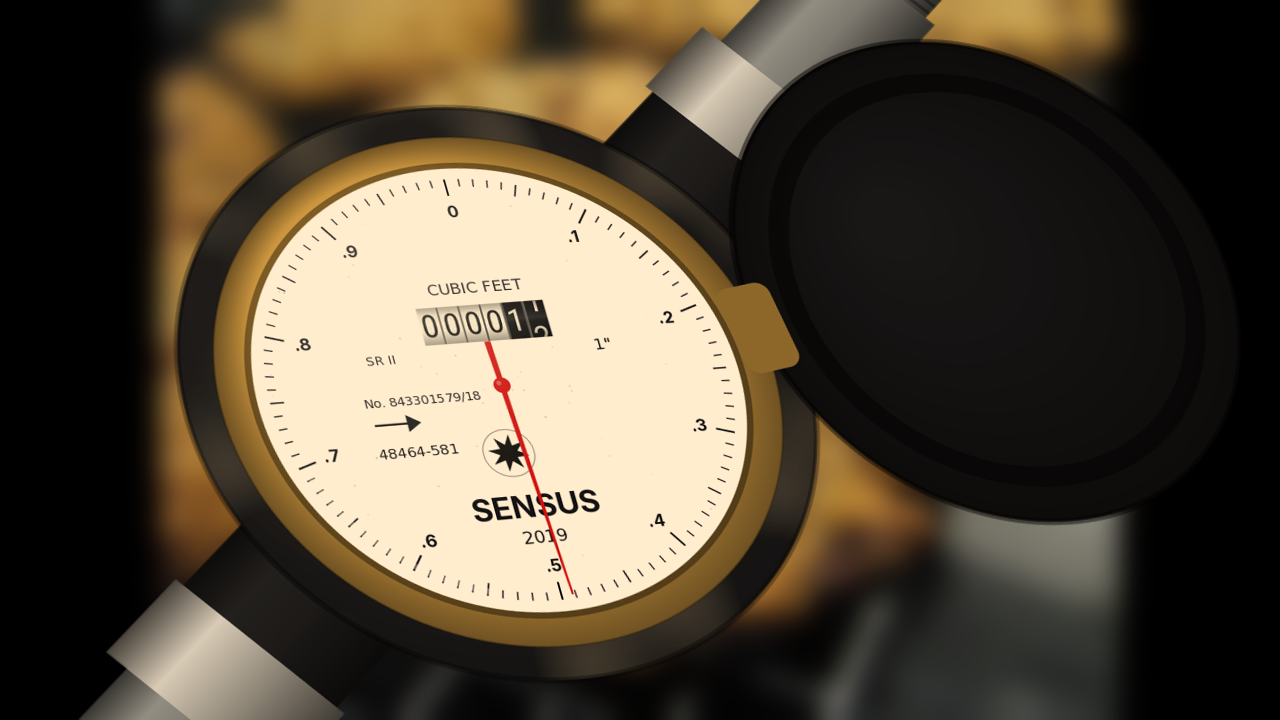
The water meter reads ft³ 11.49
